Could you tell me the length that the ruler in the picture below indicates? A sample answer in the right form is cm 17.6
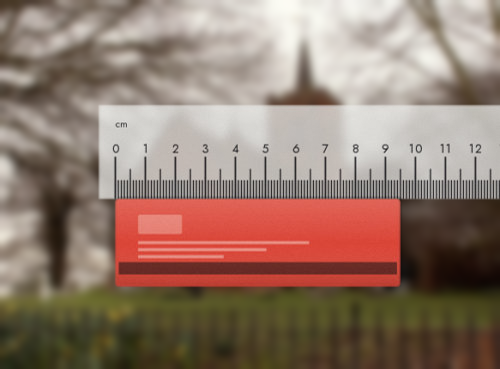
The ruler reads cm 9.5
